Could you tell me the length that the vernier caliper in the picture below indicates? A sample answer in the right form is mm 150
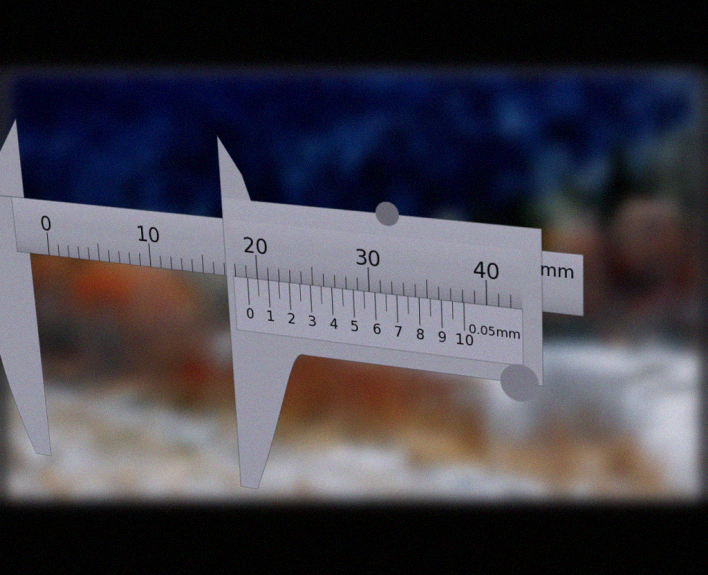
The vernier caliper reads mm 19.1
